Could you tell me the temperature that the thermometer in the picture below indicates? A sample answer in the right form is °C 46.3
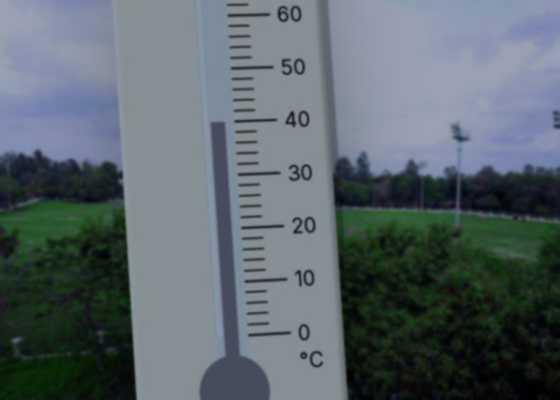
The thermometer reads °C 40
